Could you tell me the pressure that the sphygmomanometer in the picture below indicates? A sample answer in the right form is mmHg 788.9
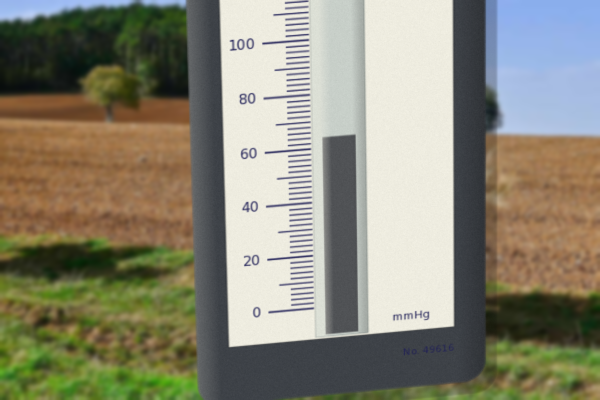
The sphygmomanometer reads mmHg 64
